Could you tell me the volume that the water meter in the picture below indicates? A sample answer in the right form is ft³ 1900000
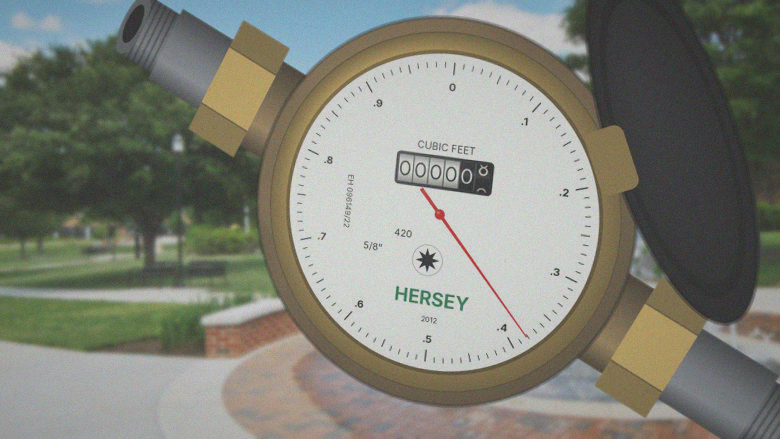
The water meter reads ft³ 8.38
